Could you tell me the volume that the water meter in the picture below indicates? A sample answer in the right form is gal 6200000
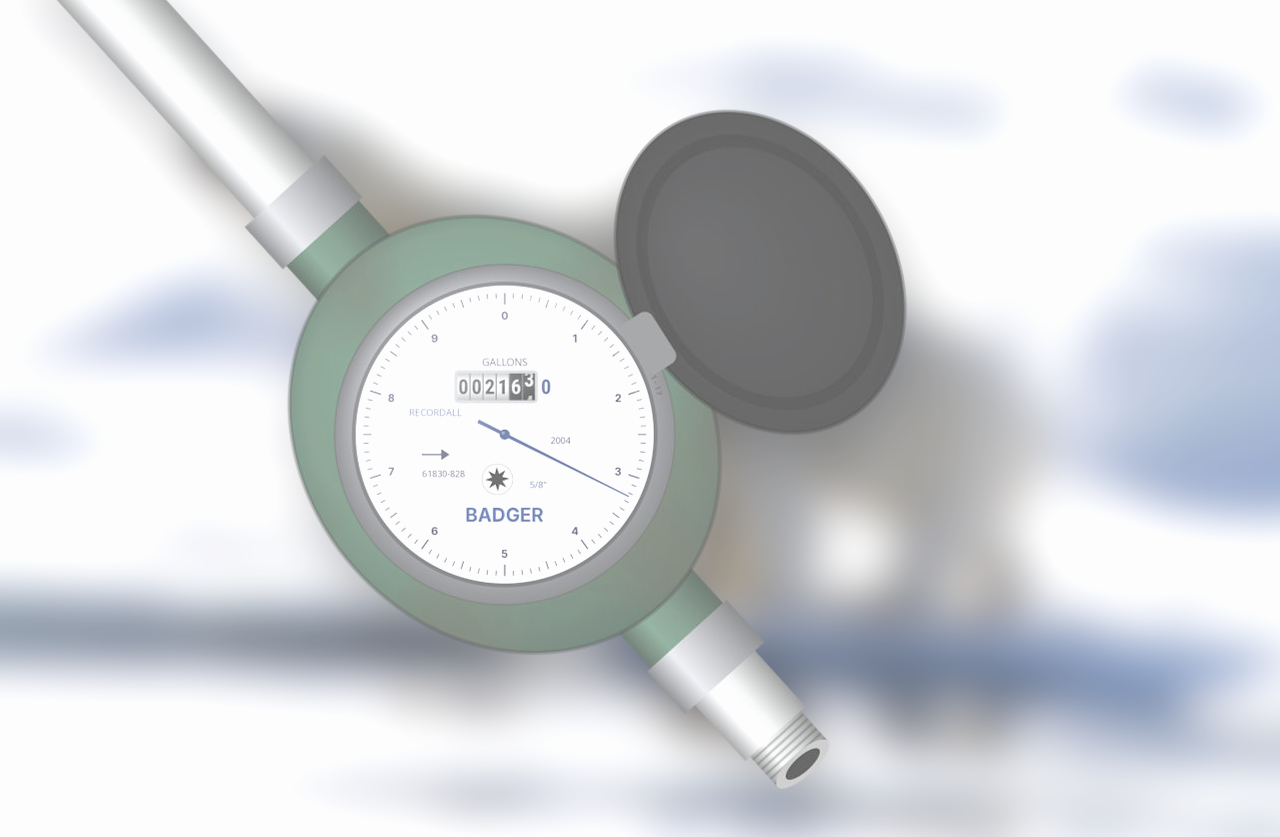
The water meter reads gal 21633.2
